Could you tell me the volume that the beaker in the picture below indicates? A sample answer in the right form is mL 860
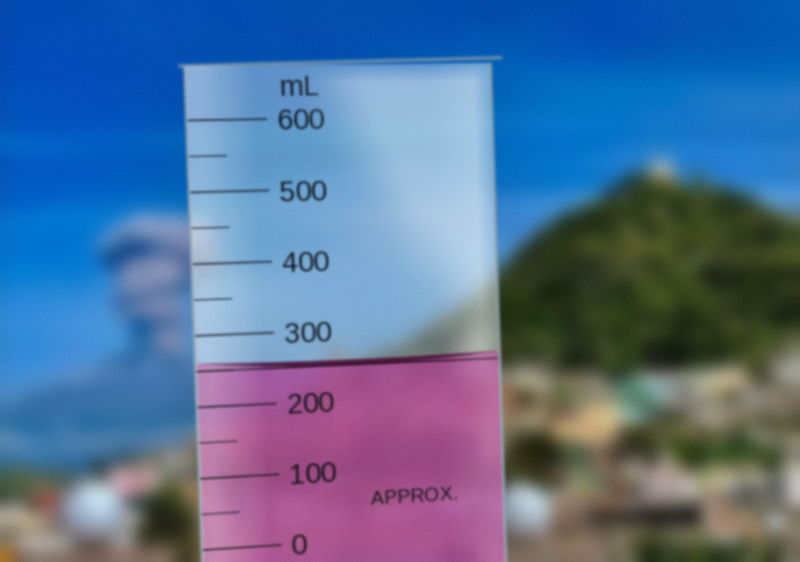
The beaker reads mL 250
